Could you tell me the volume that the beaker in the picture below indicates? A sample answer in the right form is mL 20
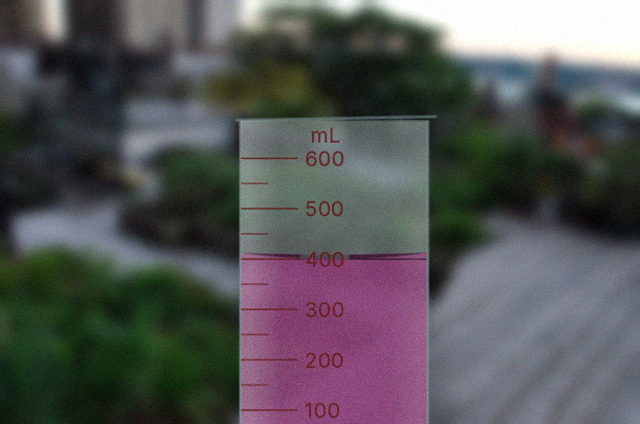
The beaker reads mL 400
